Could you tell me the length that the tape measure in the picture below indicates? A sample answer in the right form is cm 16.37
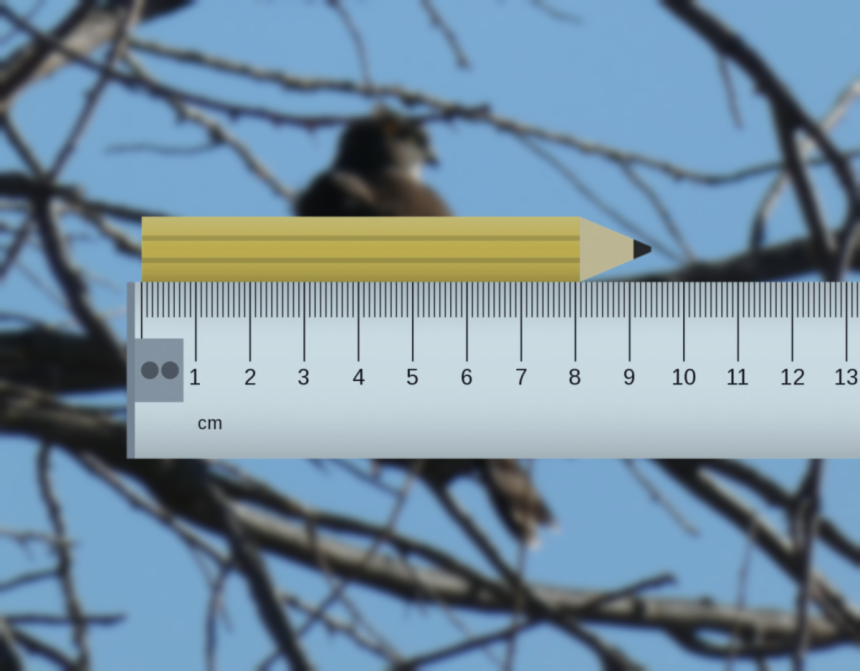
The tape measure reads cm 9.4
